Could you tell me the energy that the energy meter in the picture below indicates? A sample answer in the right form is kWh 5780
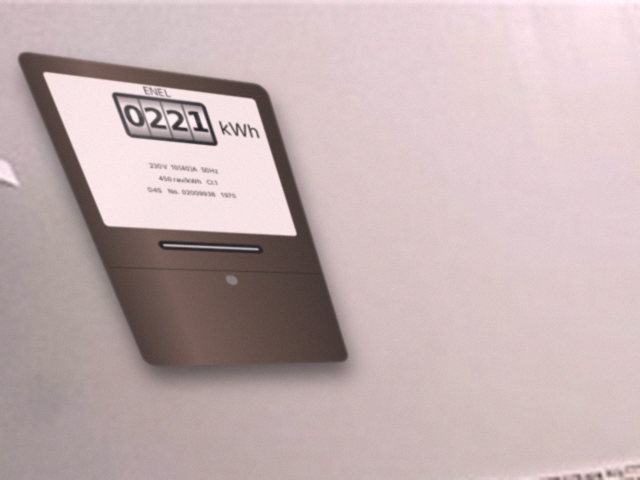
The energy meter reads kWh 221
